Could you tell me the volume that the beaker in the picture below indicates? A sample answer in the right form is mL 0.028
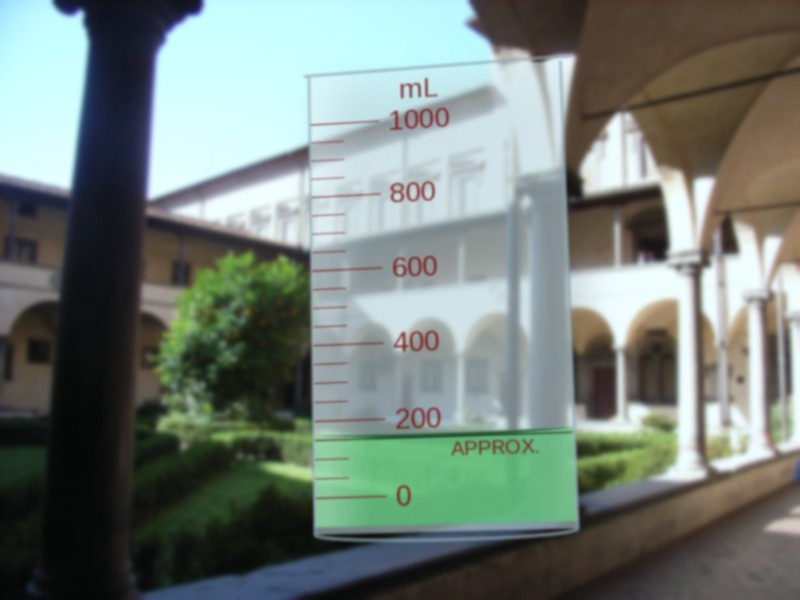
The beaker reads mL 150
